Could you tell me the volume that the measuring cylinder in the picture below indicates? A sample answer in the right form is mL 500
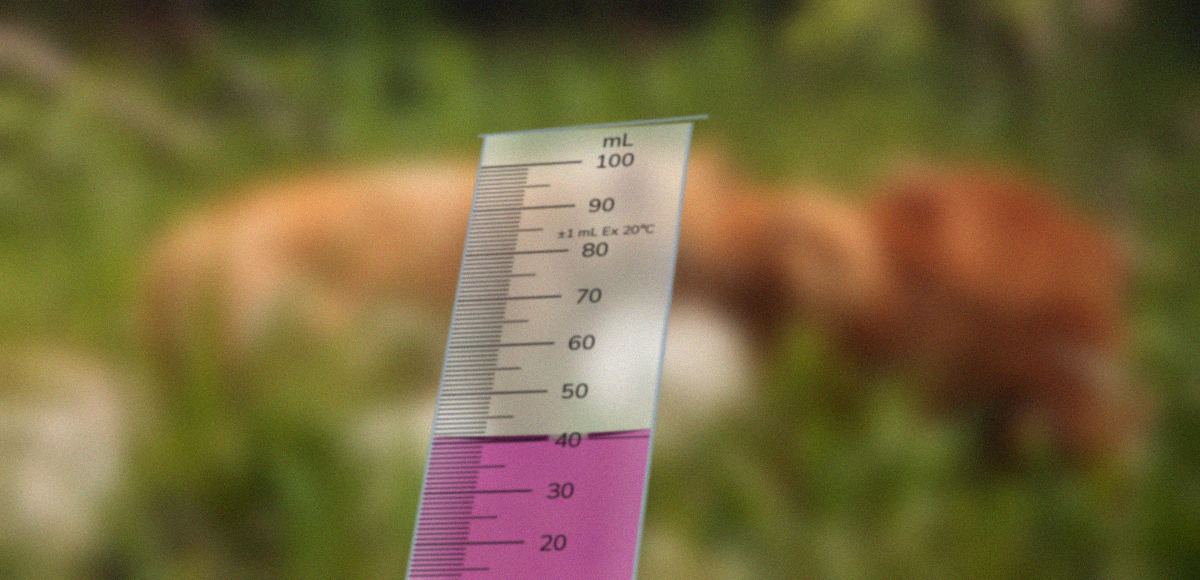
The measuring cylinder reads mL 40
